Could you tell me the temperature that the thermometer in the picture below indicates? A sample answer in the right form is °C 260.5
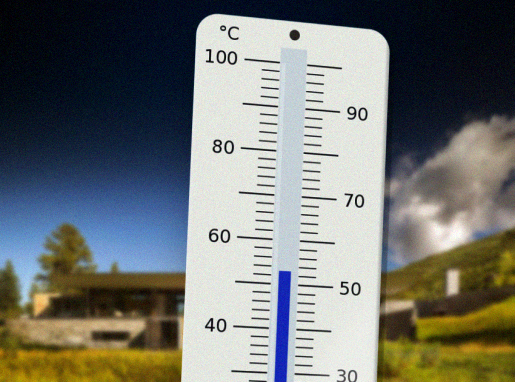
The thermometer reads °C 53
